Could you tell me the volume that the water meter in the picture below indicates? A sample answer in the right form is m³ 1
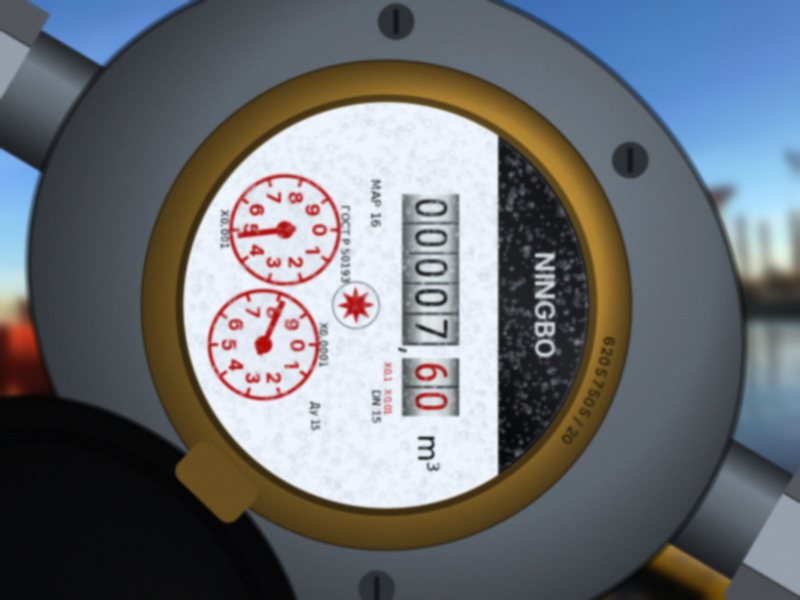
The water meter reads m³ 7.6048
